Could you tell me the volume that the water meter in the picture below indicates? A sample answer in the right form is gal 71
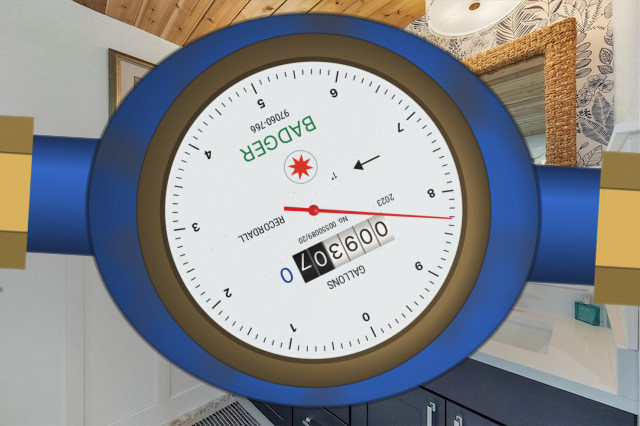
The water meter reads gal 93068.3
